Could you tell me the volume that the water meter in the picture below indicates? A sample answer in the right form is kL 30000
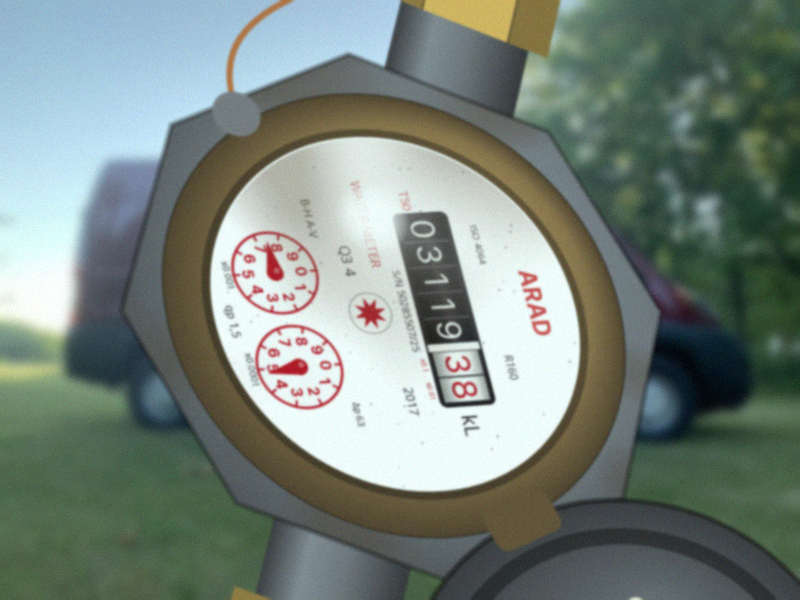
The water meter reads kL 3119.3874
